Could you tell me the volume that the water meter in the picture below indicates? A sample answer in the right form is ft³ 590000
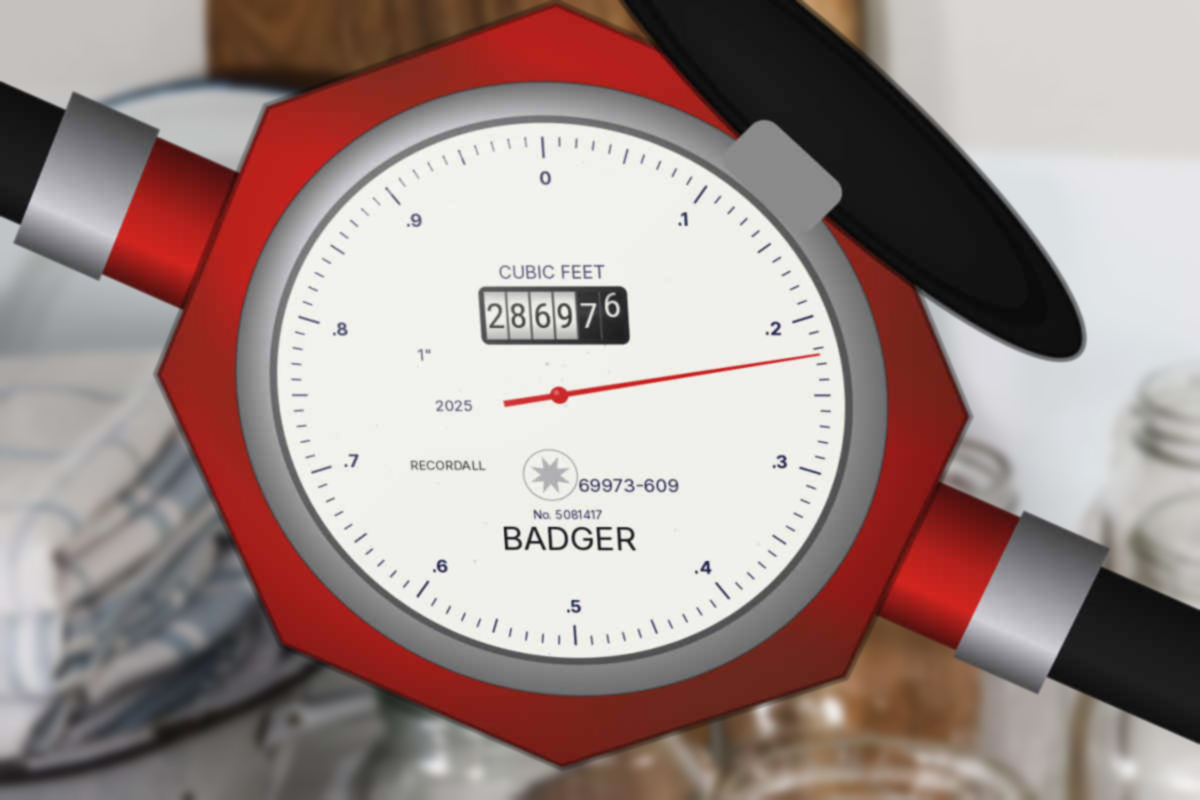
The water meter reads ft³ 286976.22
